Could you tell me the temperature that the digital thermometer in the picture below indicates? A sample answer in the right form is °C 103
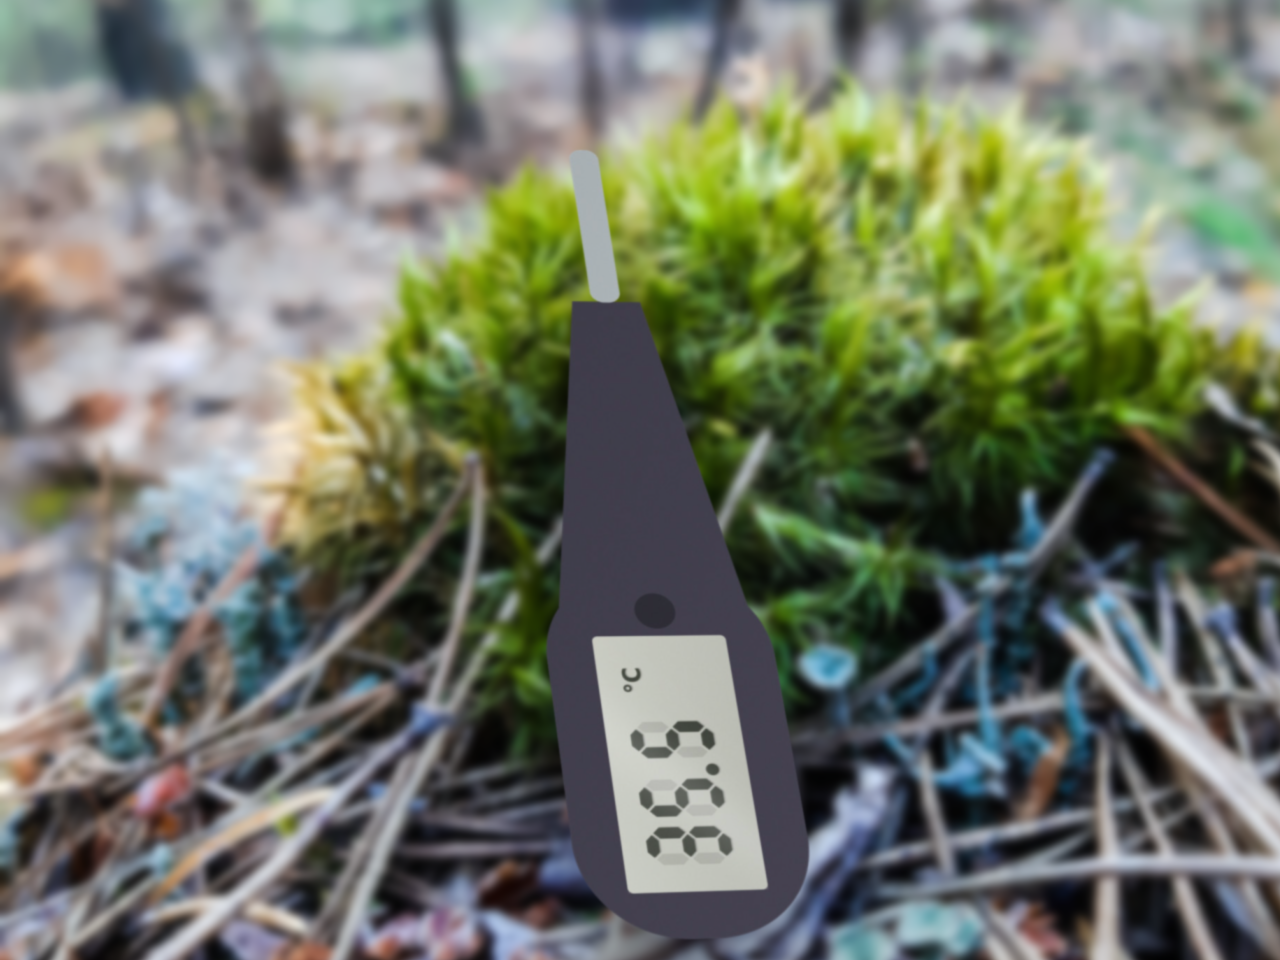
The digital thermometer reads °C 35.5
